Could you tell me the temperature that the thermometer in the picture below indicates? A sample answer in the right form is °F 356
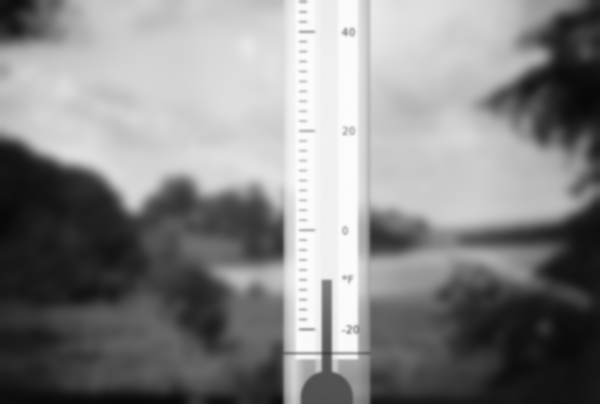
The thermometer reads °F -10
